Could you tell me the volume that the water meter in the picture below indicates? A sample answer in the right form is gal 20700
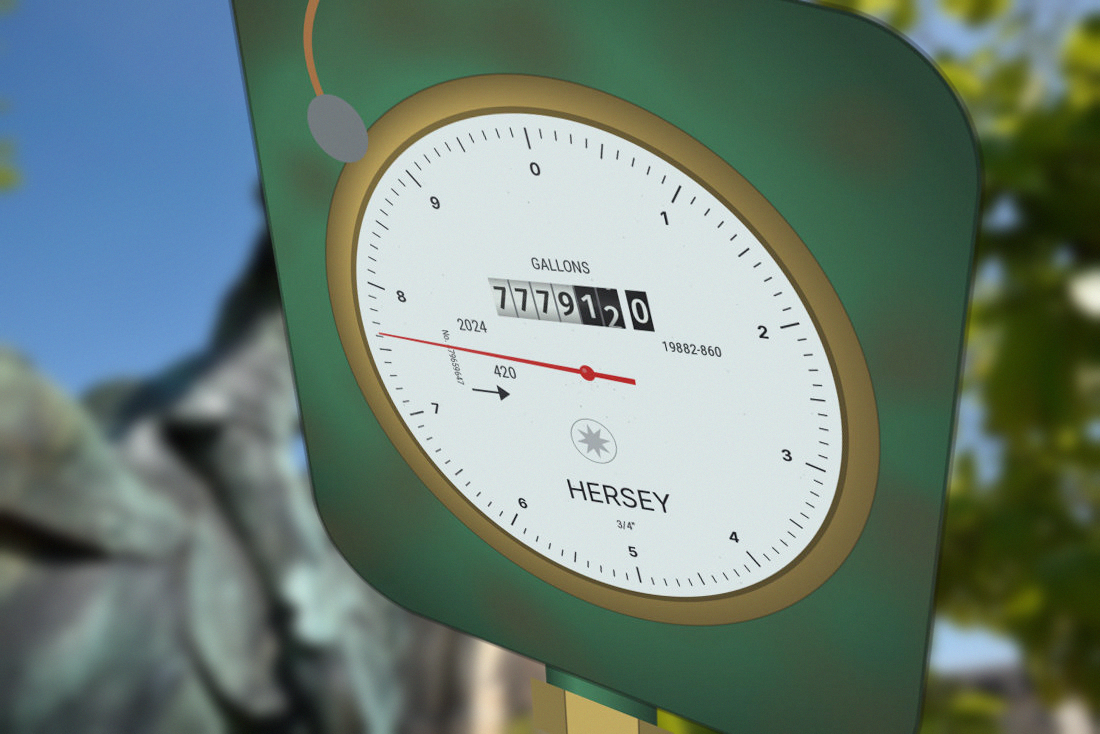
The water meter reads gal 7779117.6
